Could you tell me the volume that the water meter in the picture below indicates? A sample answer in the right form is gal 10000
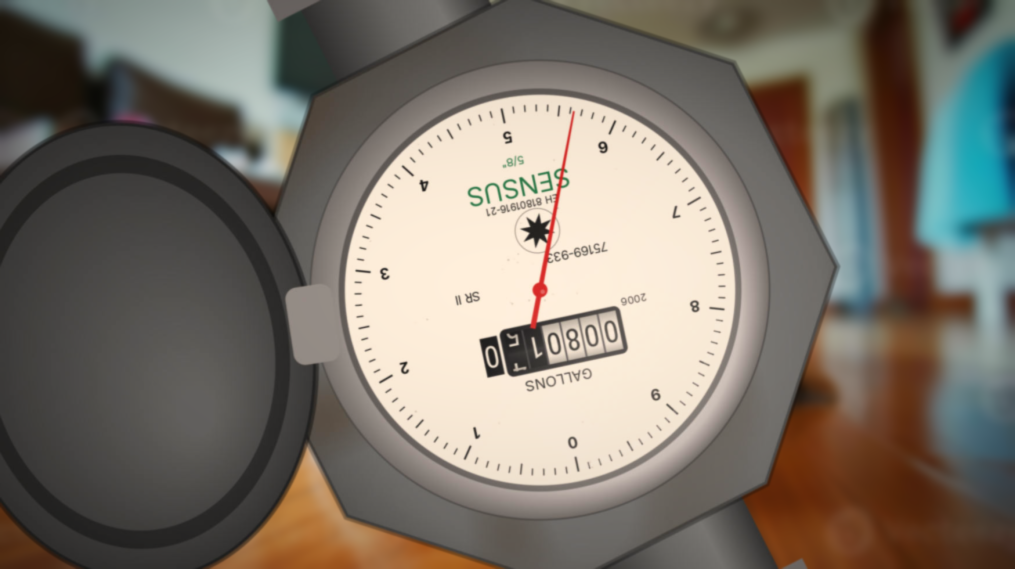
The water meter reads gal 80145.6
